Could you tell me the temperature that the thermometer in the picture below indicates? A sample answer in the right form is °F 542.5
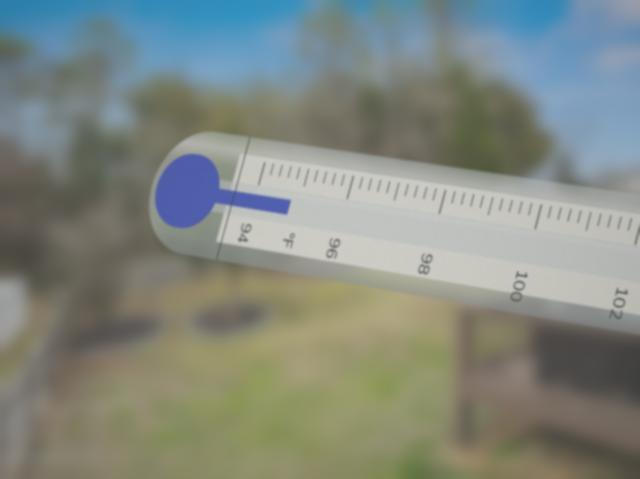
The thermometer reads °F 94.8
